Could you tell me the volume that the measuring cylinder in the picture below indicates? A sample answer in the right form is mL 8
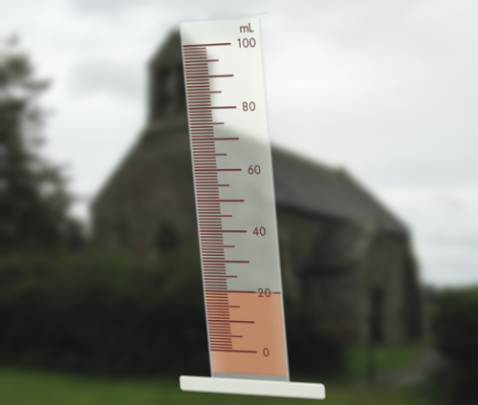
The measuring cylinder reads mL 20
